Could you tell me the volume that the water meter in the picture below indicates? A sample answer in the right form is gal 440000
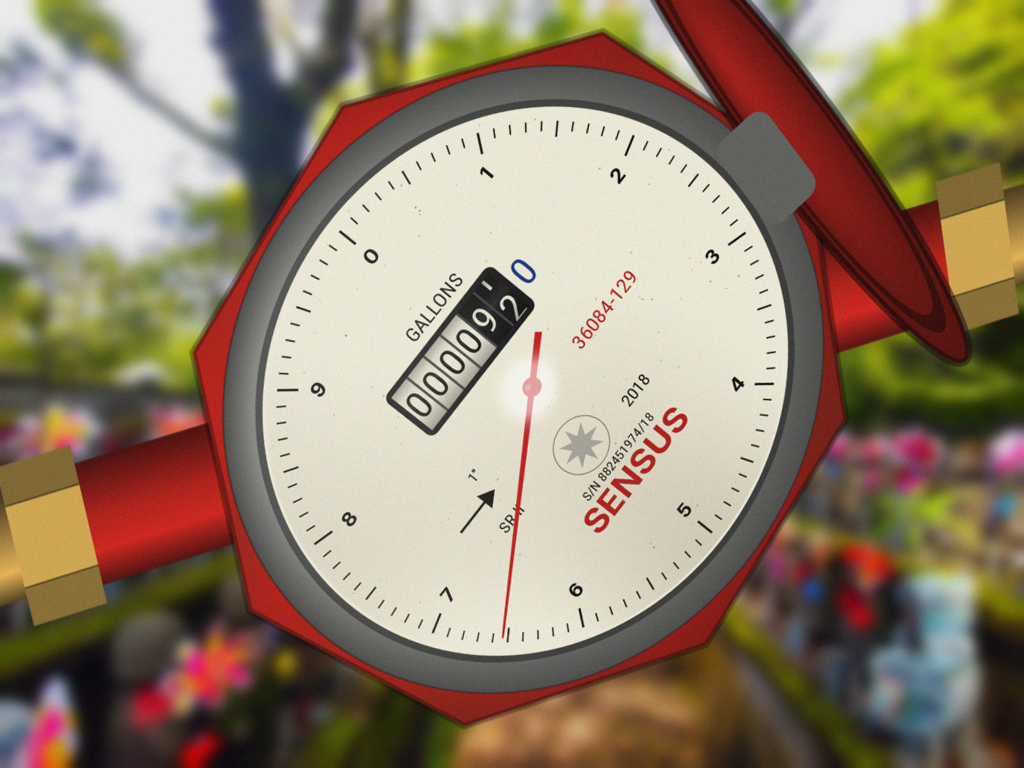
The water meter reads gal 916.5
